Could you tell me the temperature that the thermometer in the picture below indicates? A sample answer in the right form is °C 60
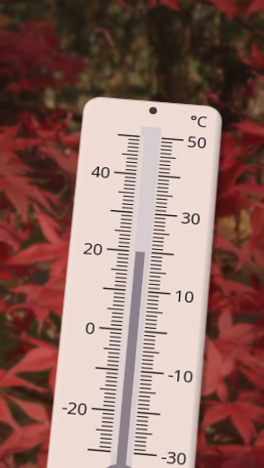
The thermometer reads °C 20
